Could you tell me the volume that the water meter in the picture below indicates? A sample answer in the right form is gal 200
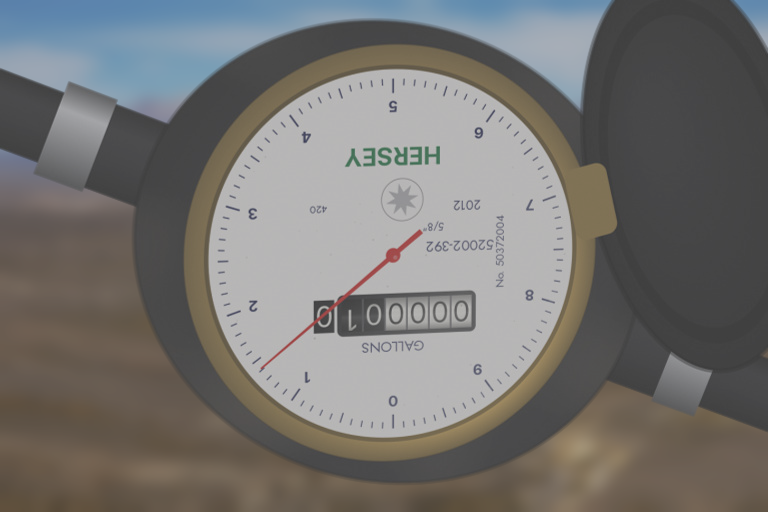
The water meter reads gal 11.4
